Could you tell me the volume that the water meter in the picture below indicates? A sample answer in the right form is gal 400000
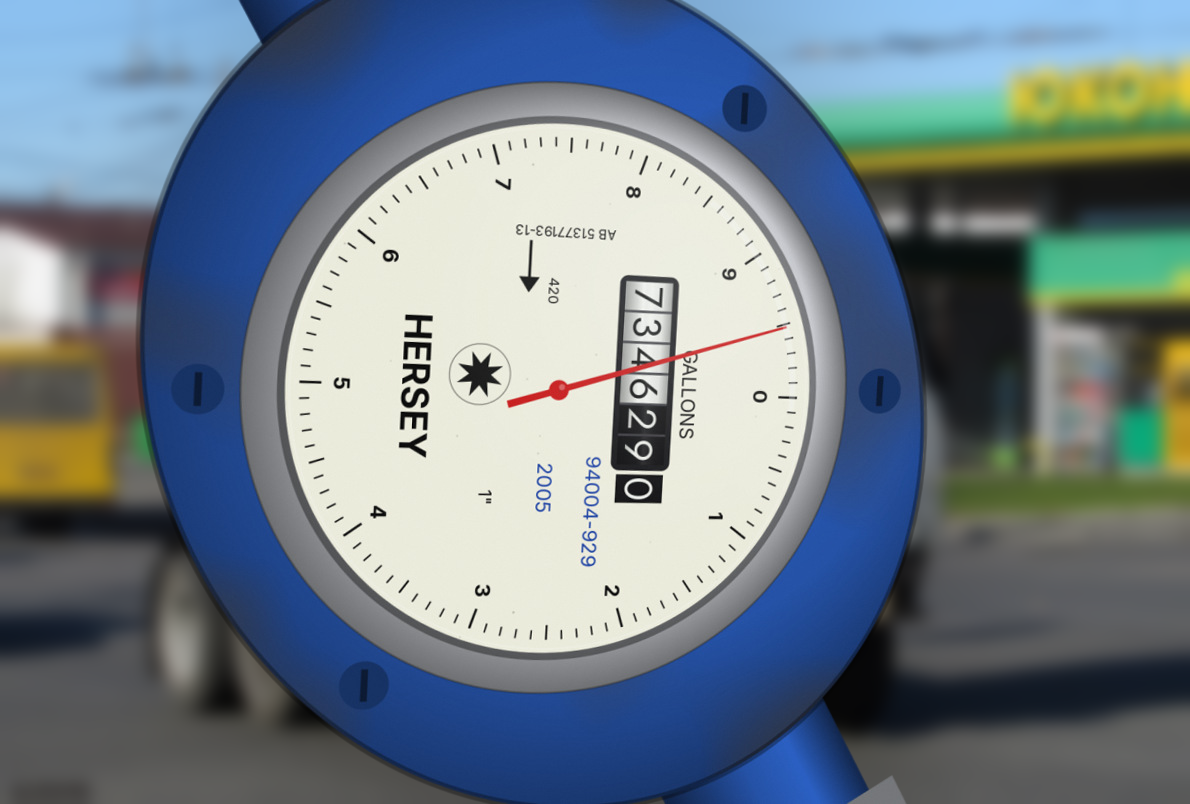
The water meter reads gal 7346289.5
